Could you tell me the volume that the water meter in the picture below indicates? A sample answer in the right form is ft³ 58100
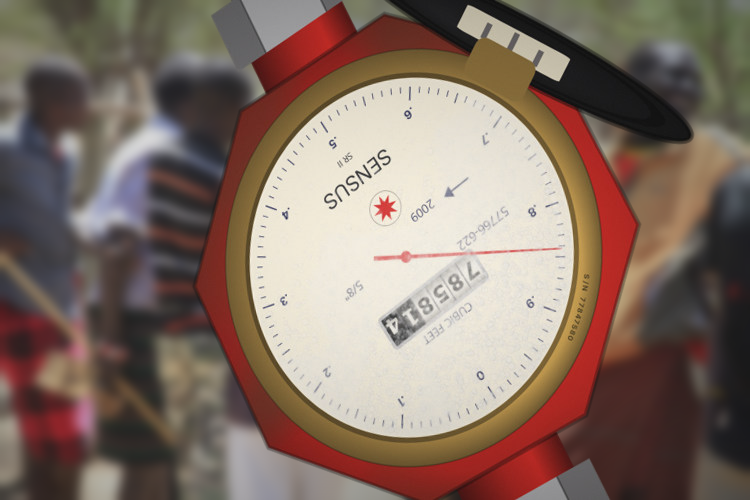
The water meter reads ft³ 785813.84
